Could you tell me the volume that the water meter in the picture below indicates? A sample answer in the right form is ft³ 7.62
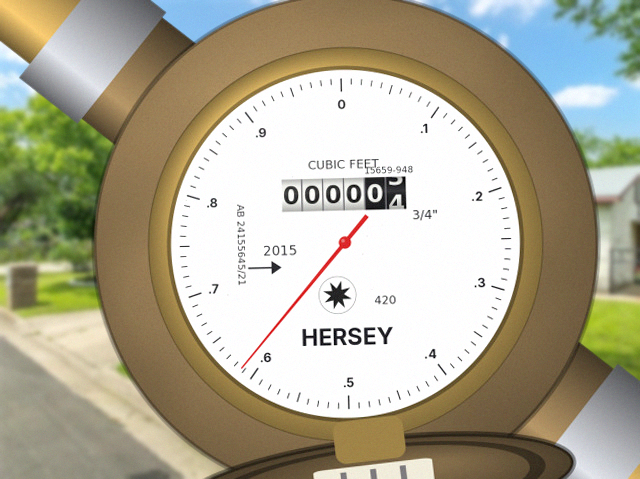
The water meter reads ft³ 3.61
